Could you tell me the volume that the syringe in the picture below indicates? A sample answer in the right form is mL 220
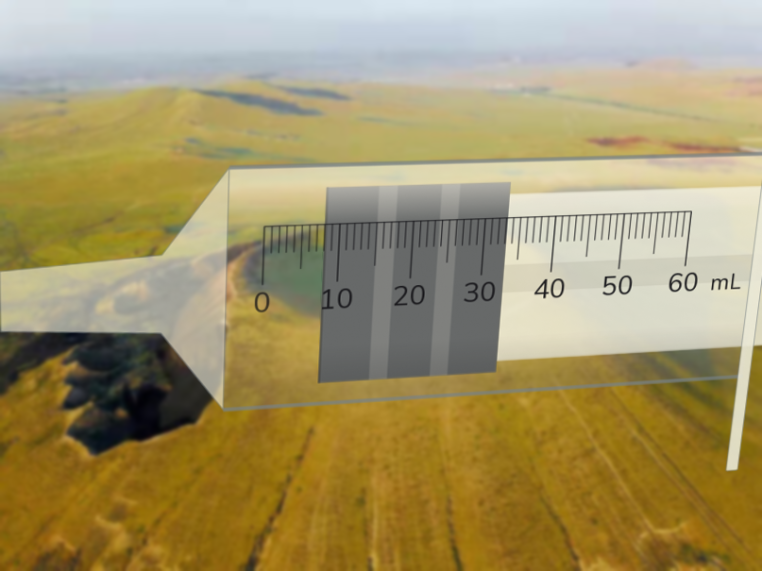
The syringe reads mL 8
